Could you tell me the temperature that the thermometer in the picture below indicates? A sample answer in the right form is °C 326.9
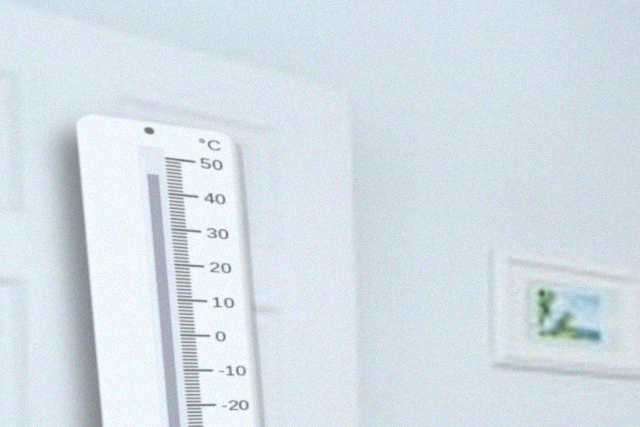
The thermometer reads °C 45
